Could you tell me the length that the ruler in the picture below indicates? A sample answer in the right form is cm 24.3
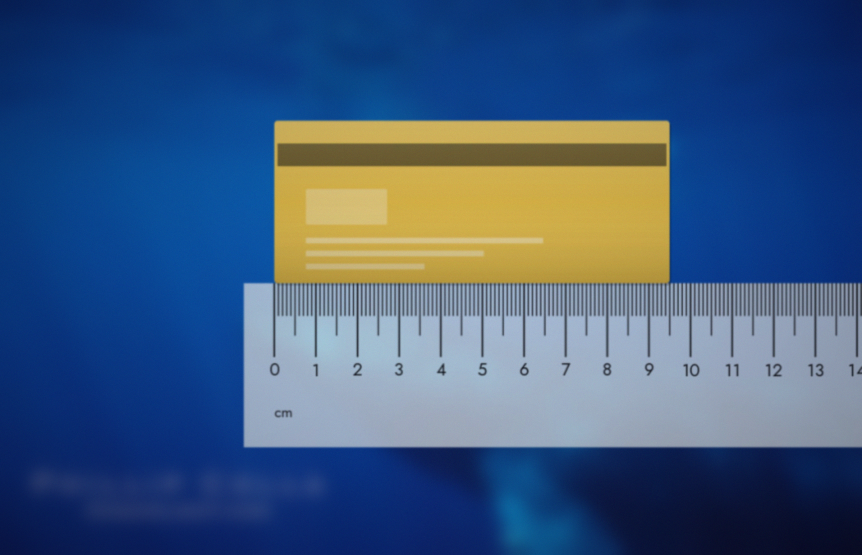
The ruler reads cm 9.5
